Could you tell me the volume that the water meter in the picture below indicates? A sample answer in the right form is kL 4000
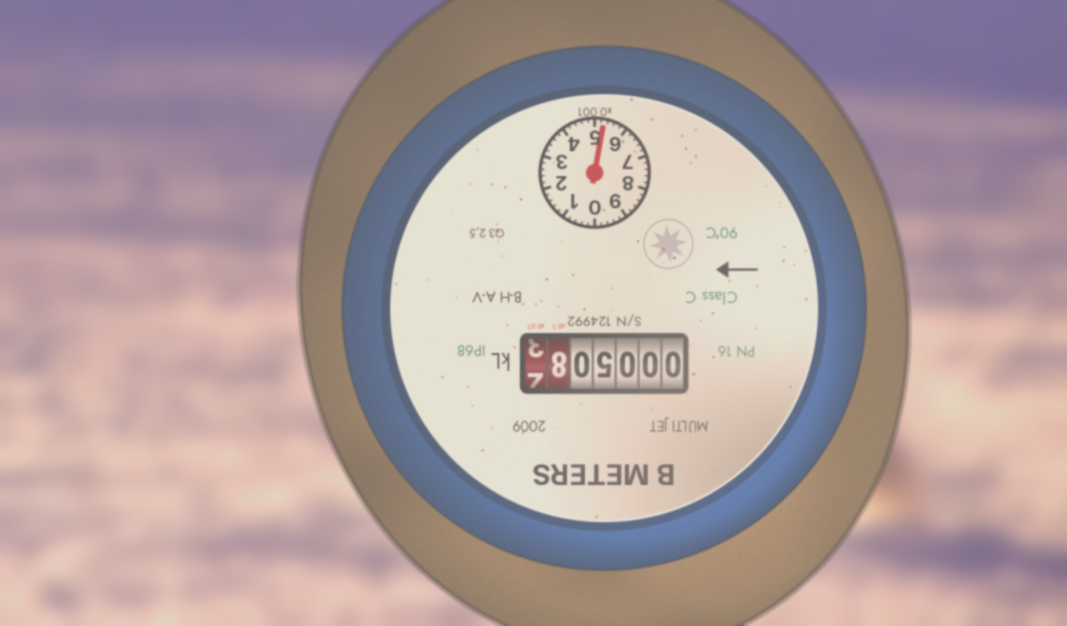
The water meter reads kL 50.825
